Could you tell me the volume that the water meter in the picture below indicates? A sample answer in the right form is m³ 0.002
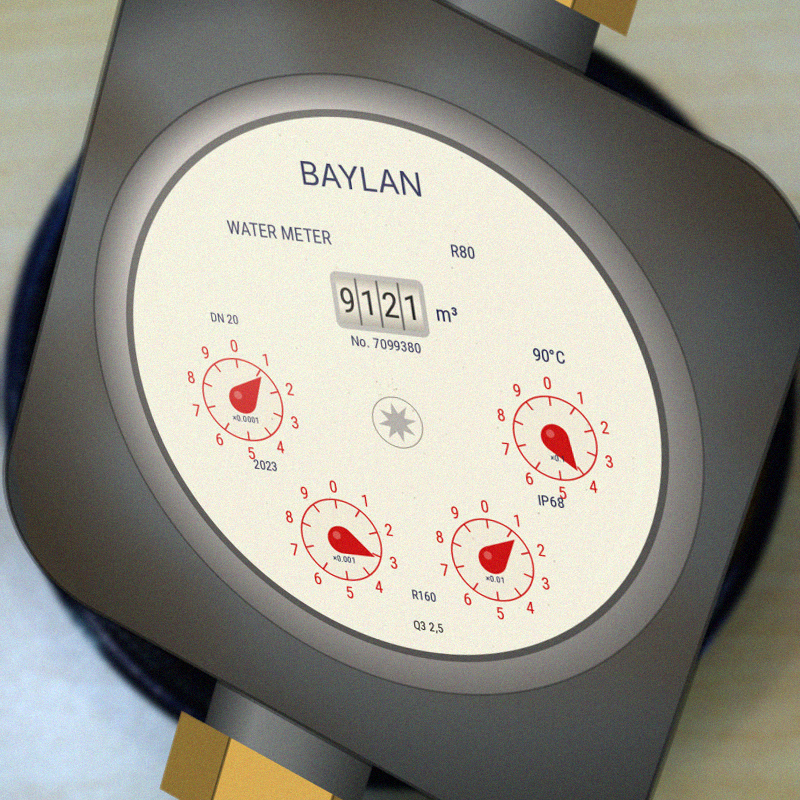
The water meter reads m³ 9121.4131
